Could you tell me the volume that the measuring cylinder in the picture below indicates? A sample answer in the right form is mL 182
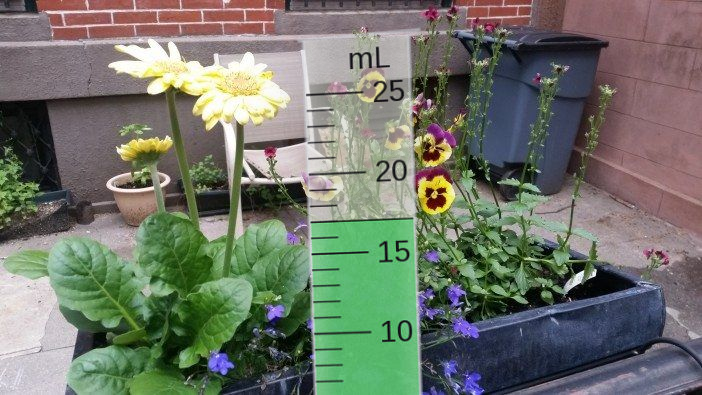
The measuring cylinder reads mL 17
